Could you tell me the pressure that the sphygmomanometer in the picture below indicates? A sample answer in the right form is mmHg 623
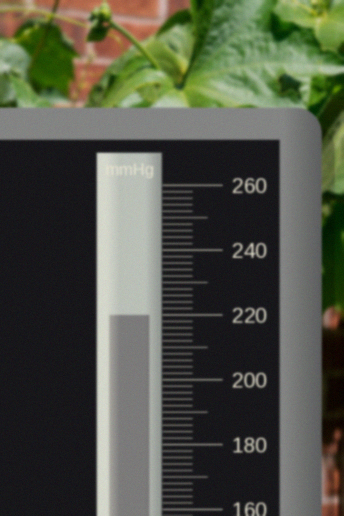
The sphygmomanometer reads mmHg 220
